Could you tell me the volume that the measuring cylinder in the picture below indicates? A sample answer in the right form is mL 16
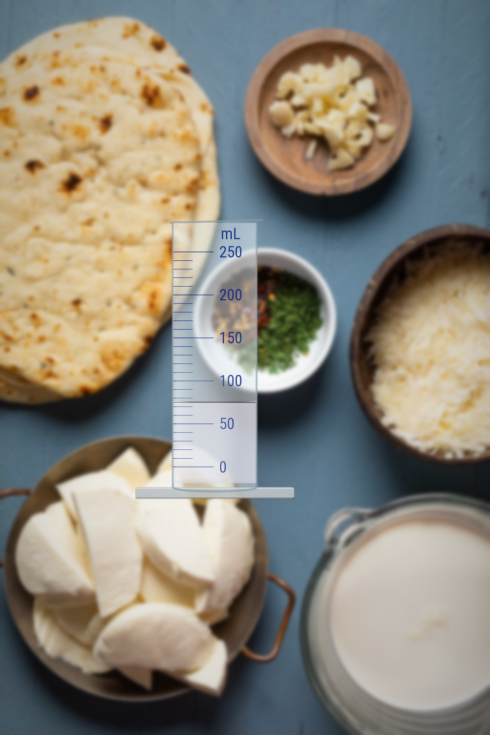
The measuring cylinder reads mL 75
